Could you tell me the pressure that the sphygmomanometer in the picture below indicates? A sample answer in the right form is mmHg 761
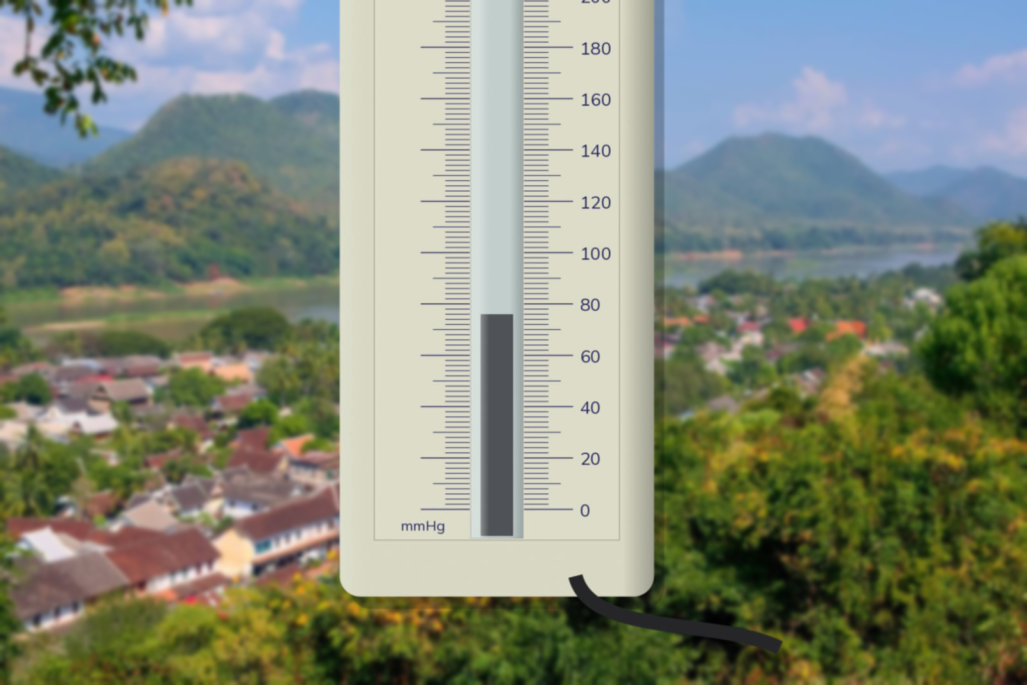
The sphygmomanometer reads mmHg 76
